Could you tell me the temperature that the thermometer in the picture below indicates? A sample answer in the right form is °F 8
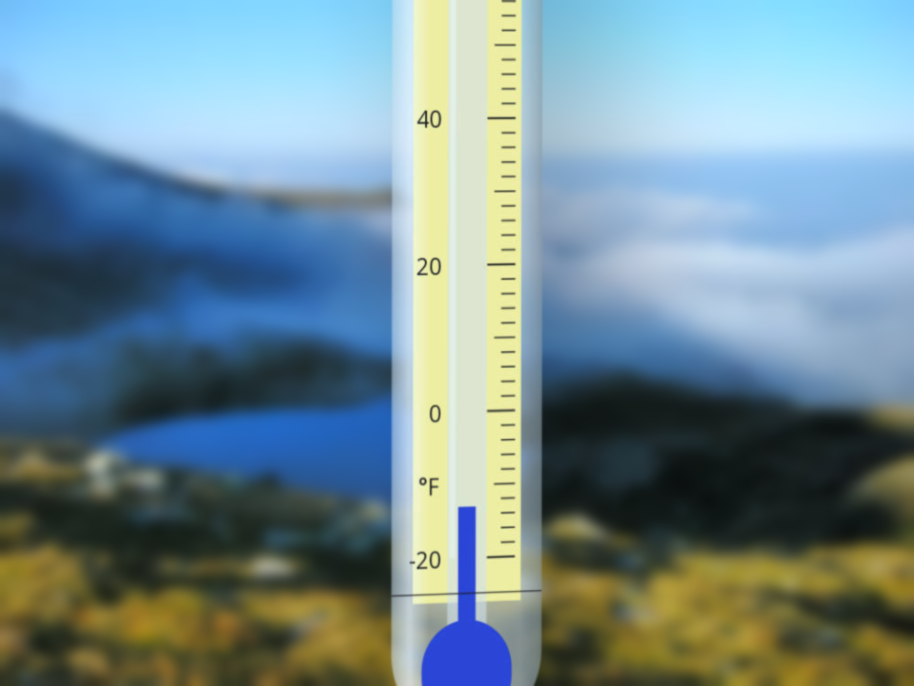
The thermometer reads °F -13
